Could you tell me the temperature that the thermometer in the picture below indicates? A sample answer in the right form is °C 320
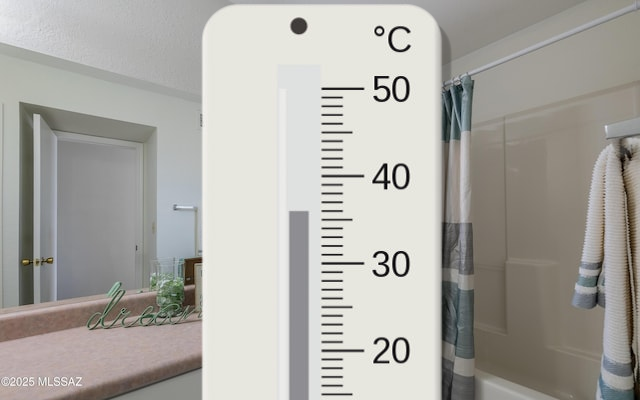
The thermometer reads °C 36
